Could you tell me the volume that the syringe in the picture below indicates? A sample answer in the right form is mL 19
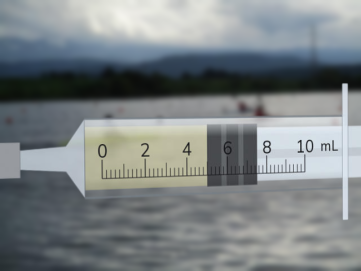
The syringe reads mL 5
